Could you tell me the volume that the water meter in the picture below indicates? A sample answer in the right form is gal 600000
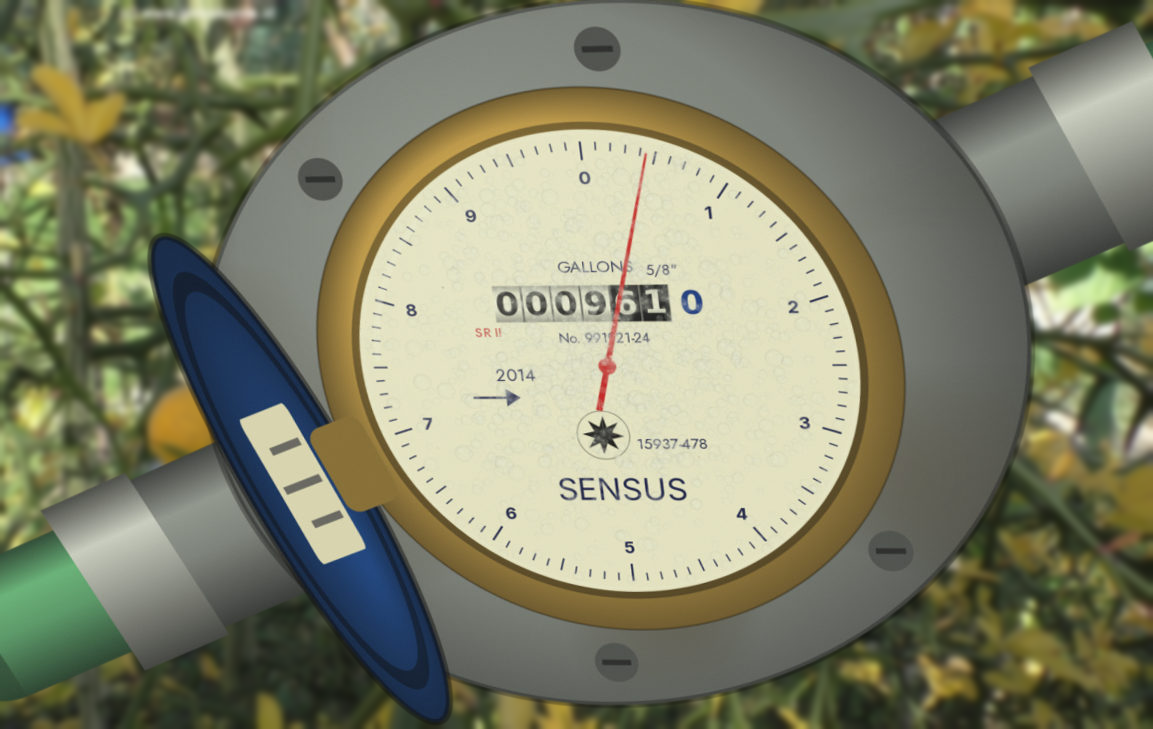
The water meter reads gal 9610.4
